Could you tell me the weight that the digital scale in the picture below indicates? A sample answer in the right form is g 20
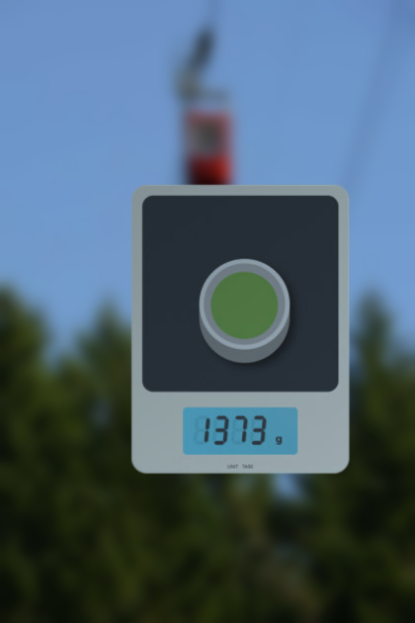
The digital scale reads g 1373
